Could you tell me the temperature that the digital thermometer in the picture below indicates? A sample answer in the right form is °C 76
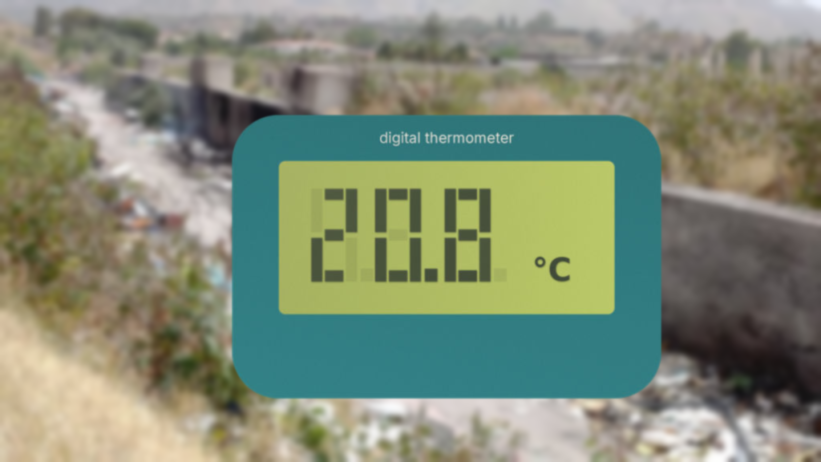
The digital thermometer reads °C 20.8
